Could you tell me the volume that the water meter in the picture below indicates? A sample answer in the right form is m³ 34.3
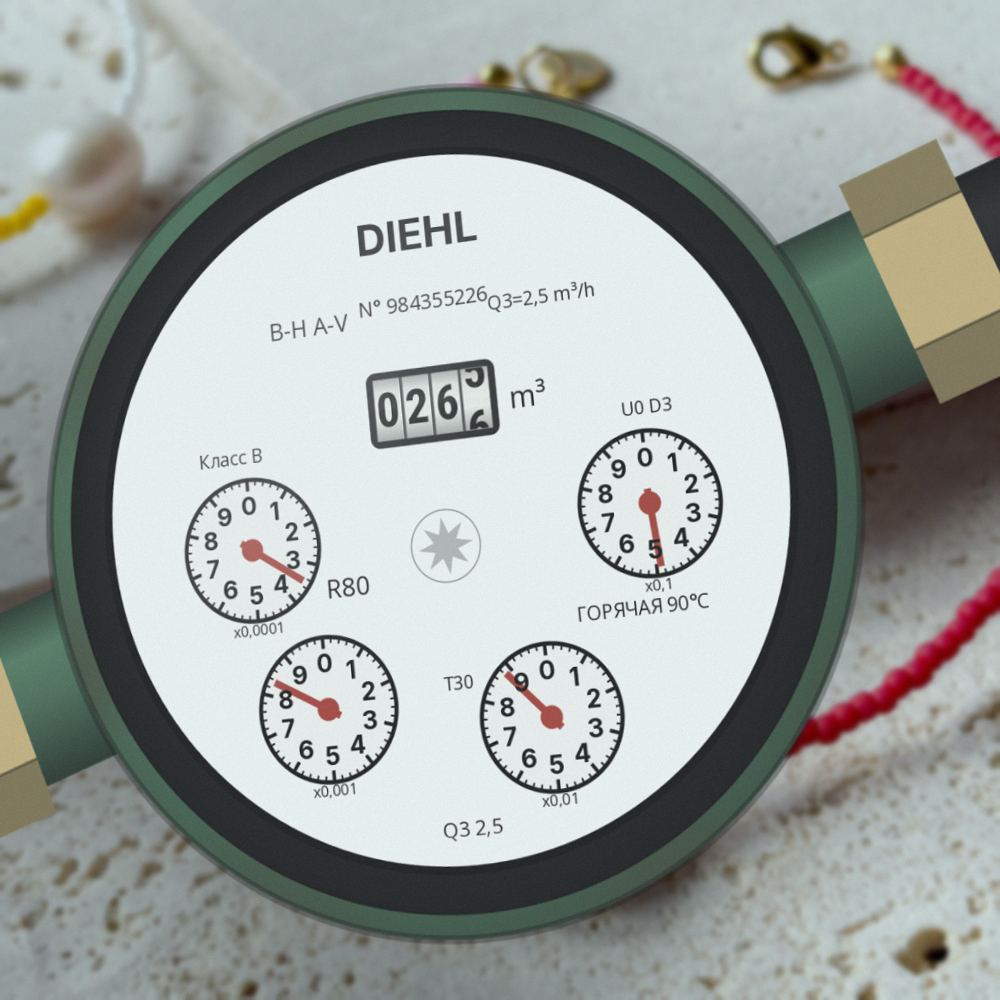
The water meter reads m³ 265.4883
